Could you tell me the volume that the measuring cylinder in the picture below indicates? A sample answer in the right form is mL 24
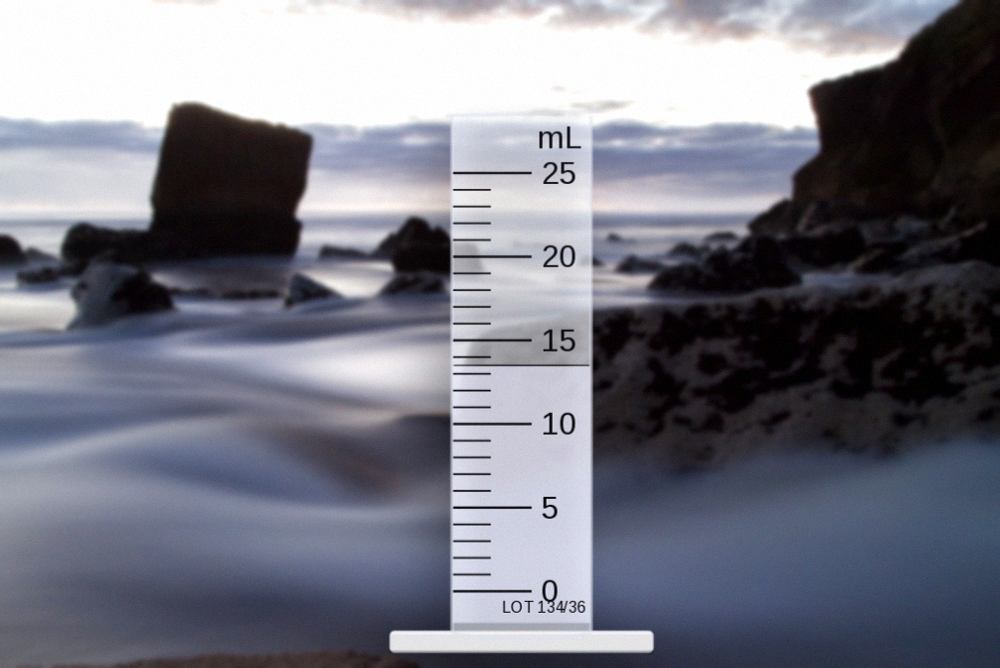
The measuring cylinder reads mL 13.5
